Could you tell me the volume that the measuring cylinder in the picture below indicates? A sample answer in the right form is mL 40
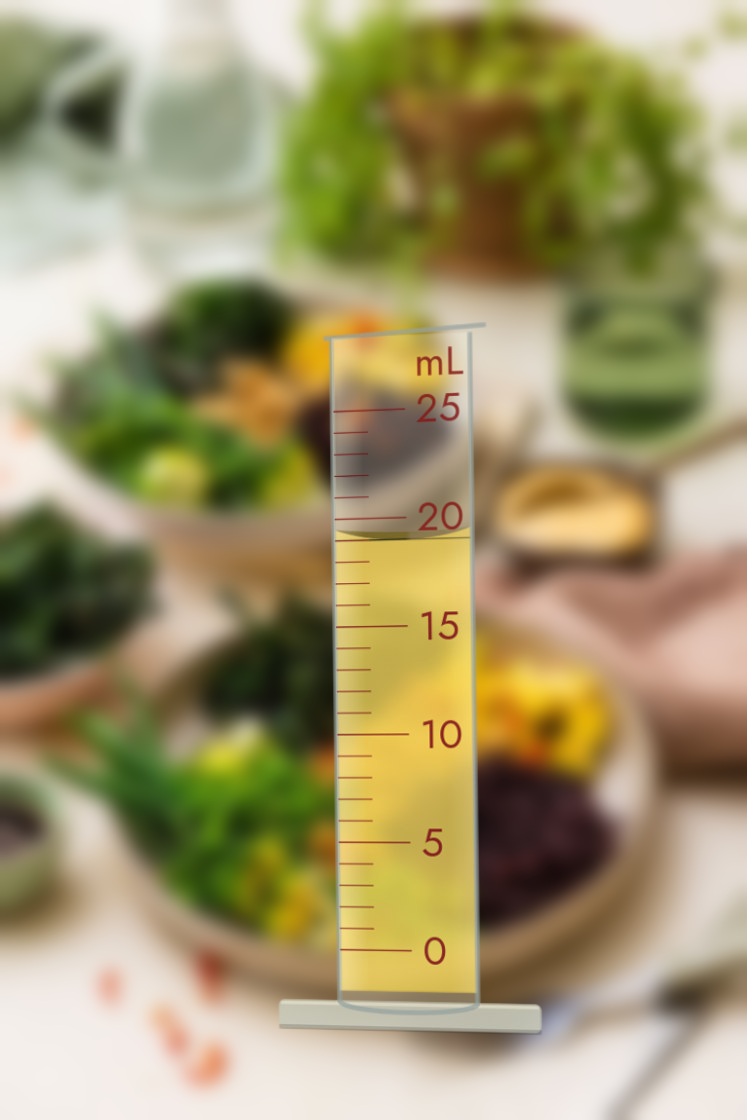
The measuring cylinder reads mL 19
